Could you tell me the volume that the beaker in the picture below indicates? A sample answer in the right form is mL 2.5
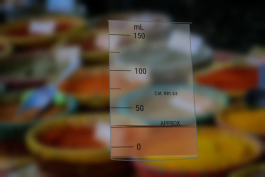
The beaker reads mL 25
